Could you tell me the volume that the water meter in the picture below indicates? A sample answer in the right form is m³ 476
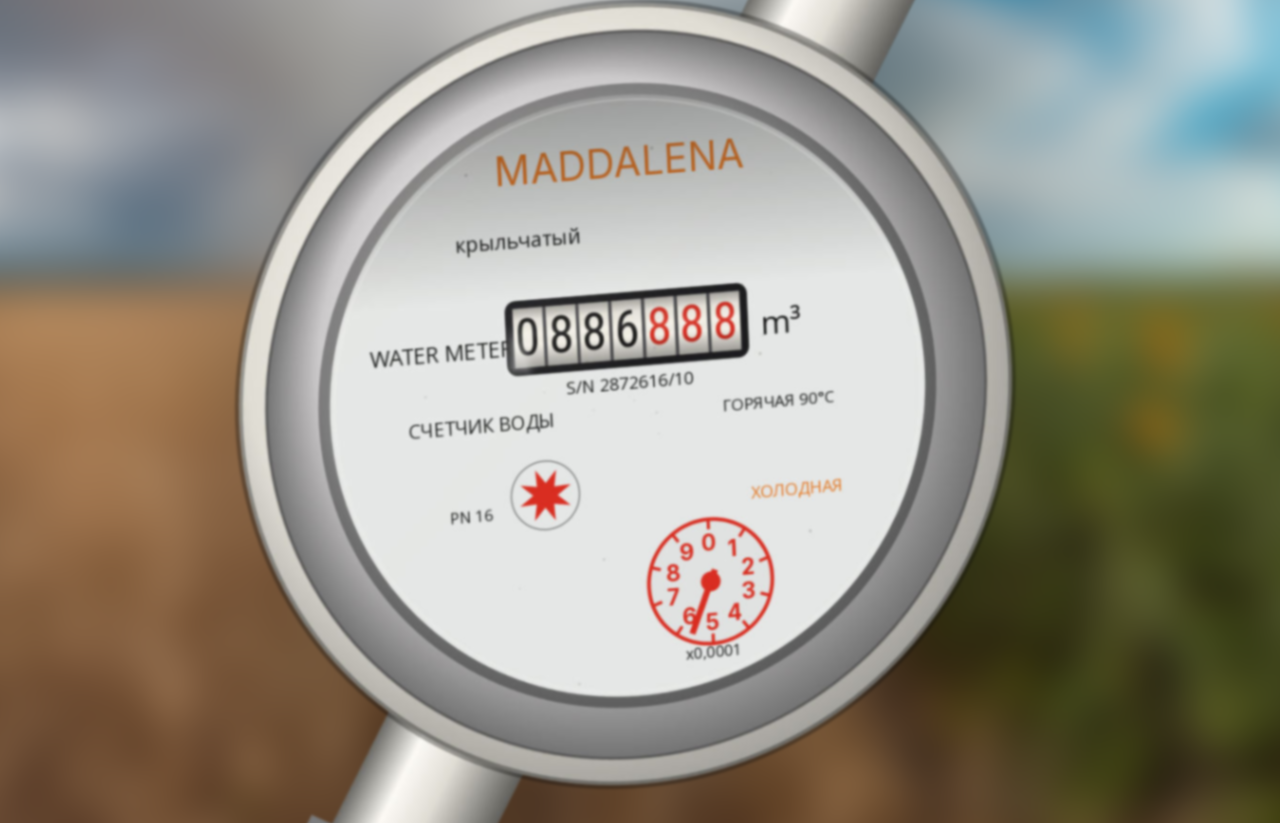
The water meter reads m³ 886.8885
